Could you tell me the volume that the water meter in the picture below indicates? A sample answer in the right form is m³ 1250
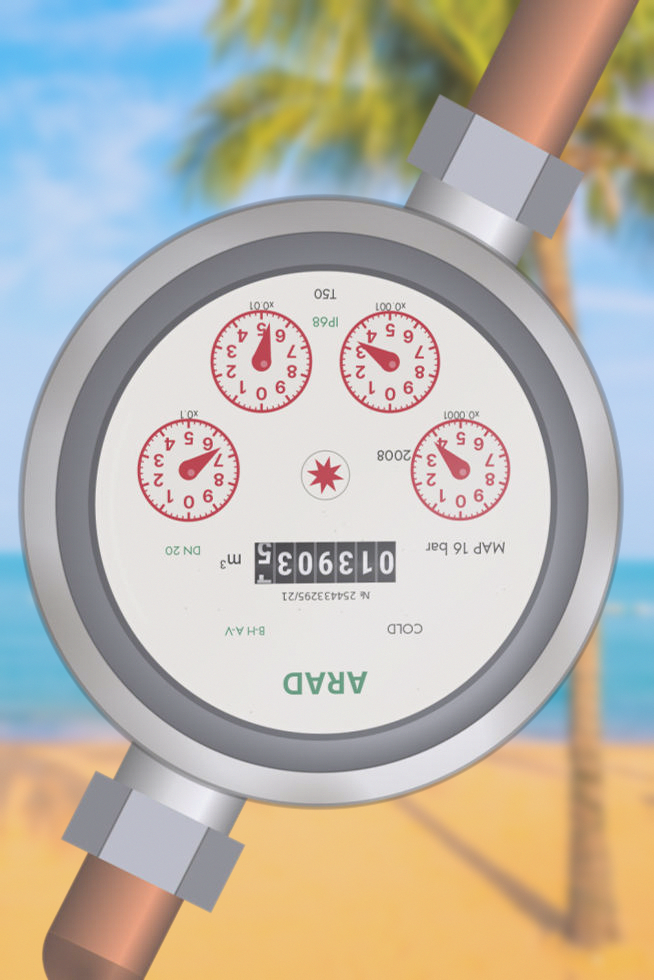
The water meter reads m³ 139034.6533
